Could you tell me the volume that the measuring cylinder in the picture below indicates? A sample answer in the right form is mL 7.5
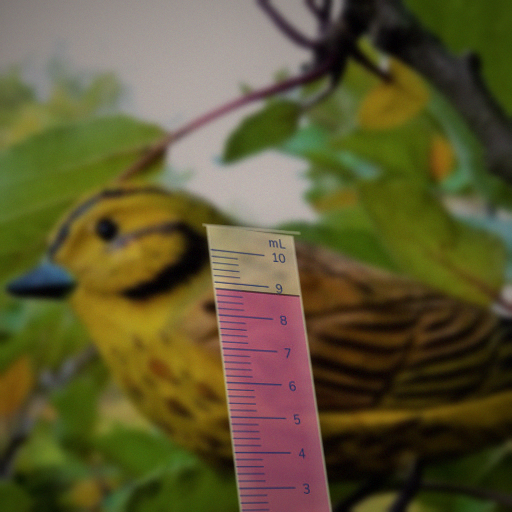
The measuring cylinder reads mL 8.8
